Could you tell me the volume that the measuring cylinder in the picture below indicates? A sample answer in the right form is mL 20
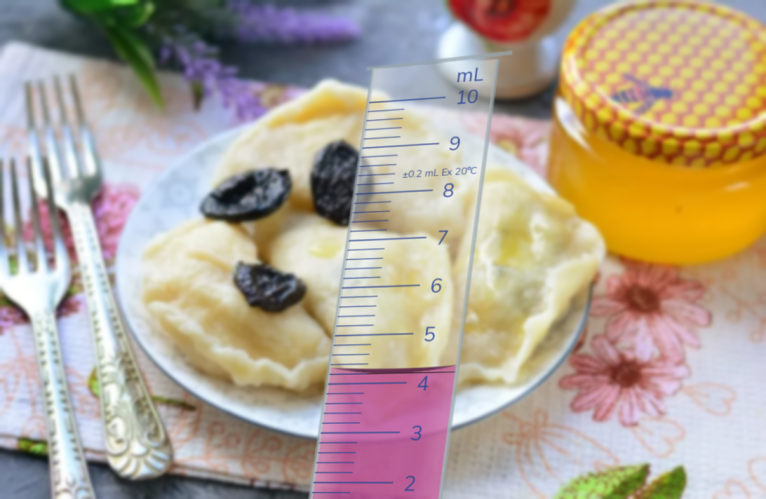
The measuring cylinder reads mL 4.2
